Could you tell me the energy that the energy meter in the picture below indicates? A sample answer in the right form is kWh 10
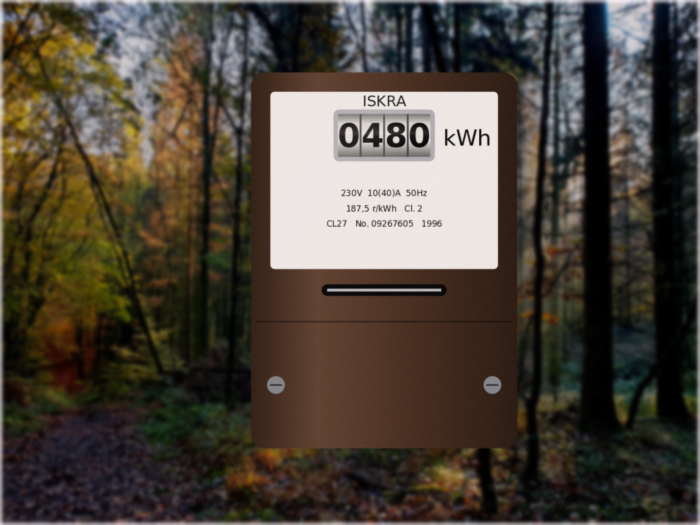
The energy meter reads kWh 480
